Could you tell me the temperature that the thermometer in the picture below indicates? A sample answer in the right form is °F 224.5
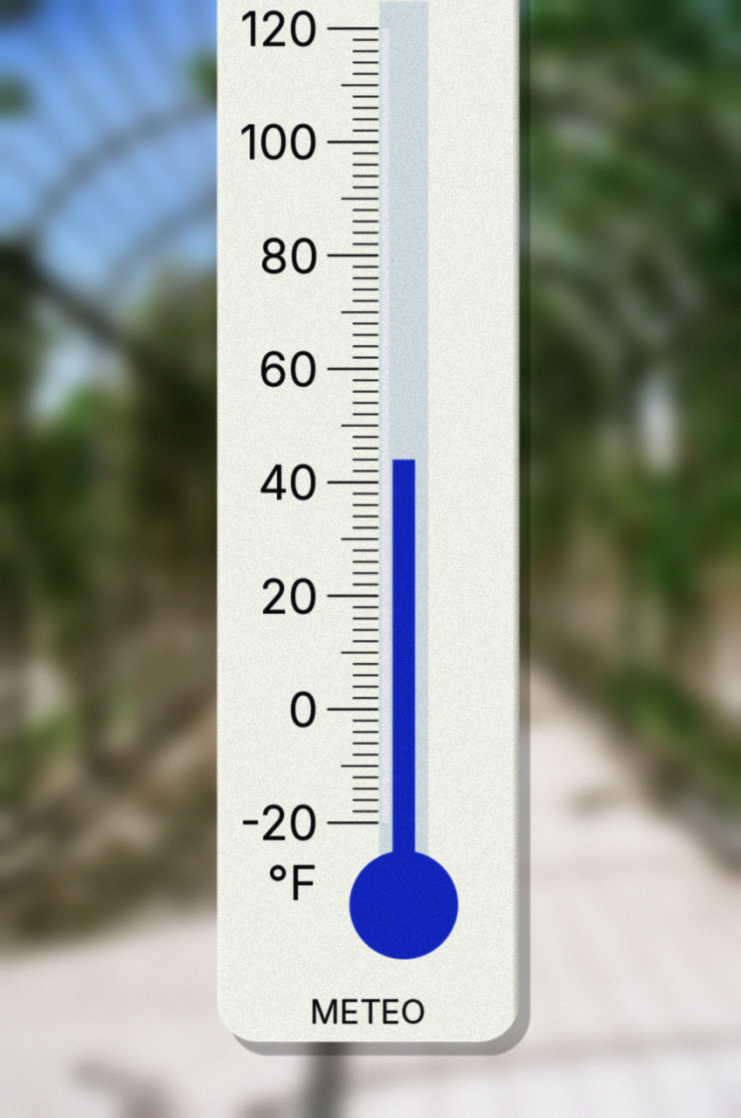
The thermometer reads °F 44
